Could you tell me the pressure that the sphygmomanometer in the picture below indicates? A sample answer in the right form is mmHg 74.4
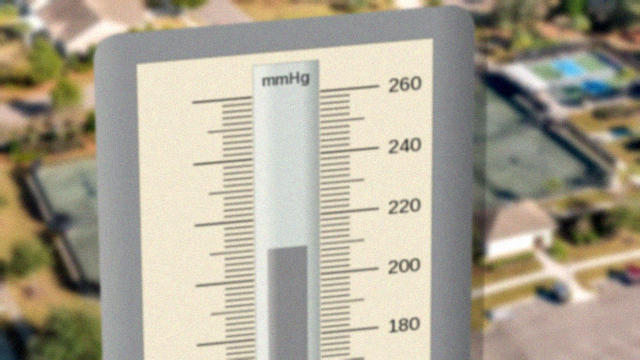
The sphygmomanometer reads mmHg 210
